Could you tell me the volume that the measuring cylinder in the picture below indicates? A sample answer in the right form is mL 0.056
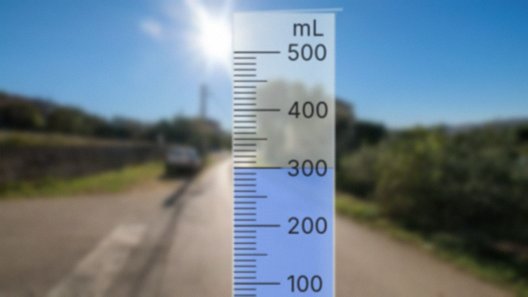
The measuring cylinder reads mL 300
